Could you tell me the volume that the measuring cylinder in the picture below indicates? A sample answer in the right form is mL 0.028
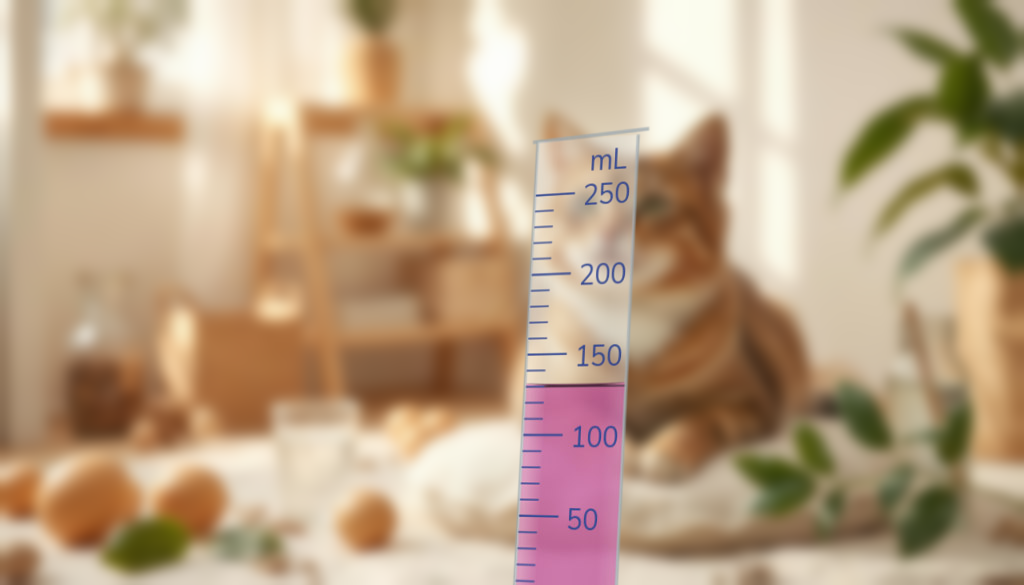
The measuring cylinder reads mL 130
